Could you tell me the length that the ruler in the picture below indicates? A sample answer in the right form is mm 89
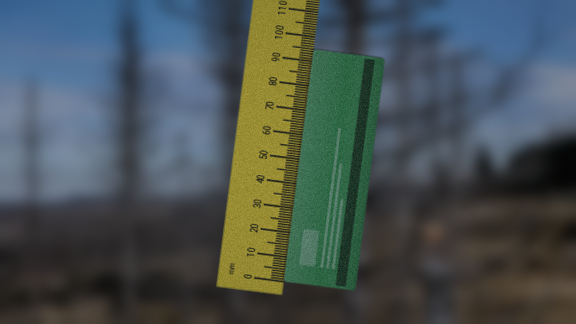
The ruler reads mm 95
